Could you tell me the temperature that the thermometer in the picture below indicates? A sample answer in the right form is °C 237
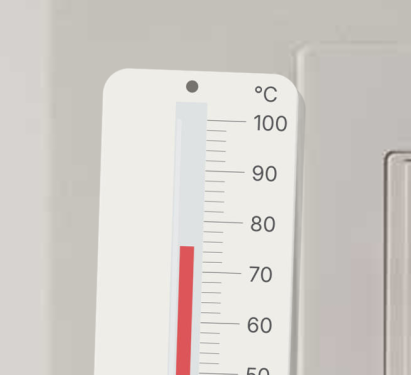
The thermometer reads °C 75
